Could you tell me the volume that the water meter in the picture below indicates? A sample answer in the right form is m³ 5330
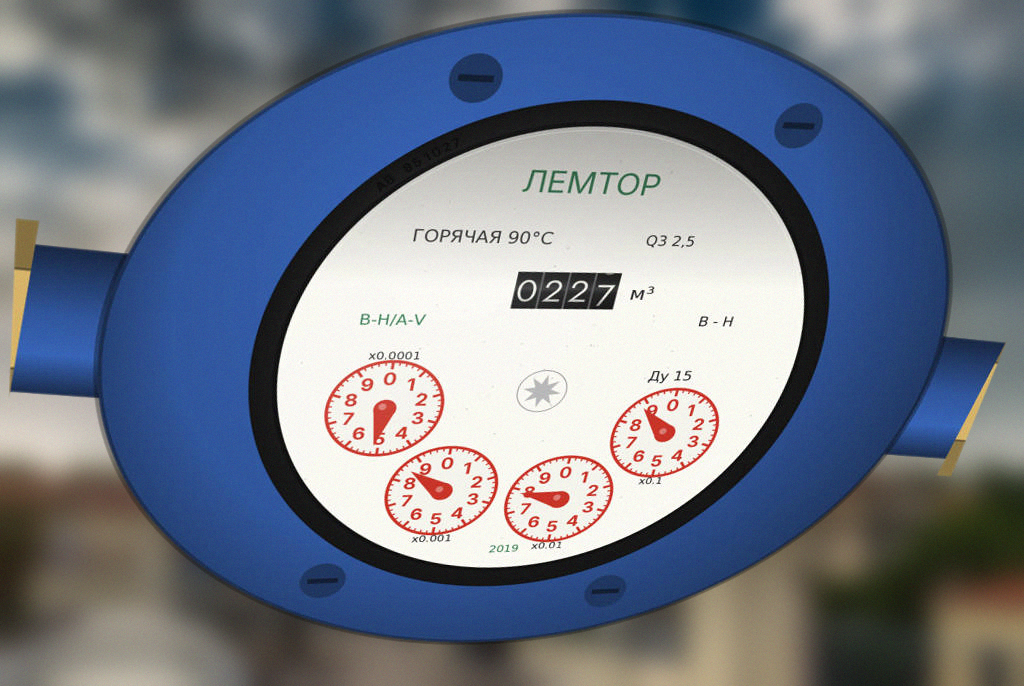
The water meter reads m³ 226.8785
